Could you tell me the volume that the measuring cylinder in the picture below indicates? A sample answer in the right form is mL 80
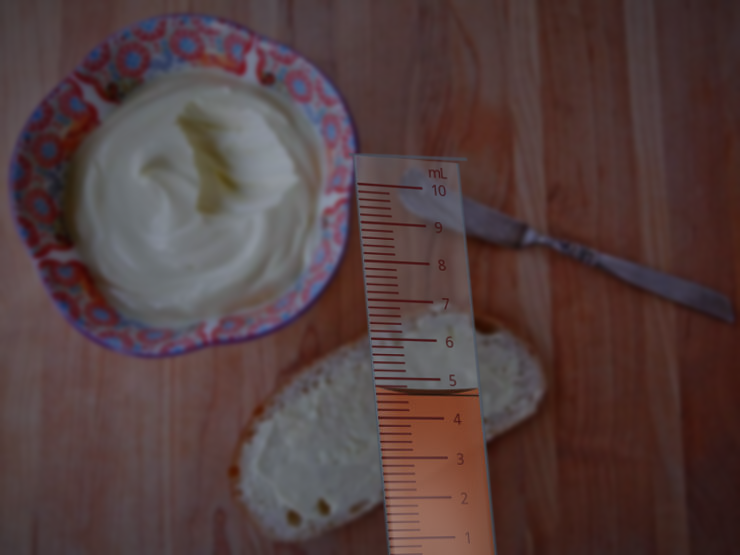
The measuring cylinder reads mL 4.6
